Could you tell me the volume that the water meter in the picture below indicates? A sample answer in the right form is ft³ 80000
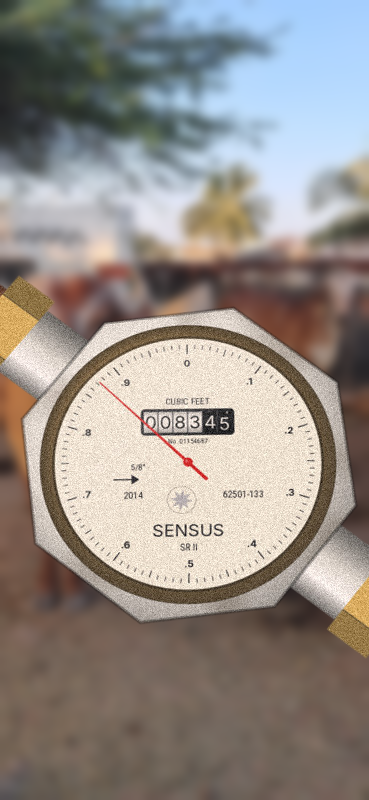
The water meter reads ft³ 8344.87
